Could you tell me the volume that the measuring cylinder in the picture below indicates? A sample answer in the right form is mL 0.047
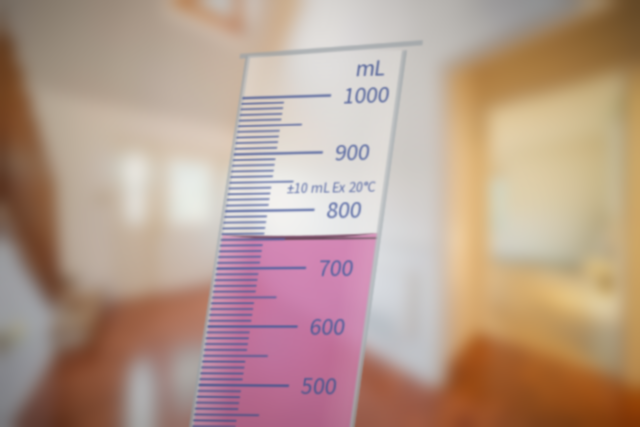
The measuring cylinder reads mL 750
